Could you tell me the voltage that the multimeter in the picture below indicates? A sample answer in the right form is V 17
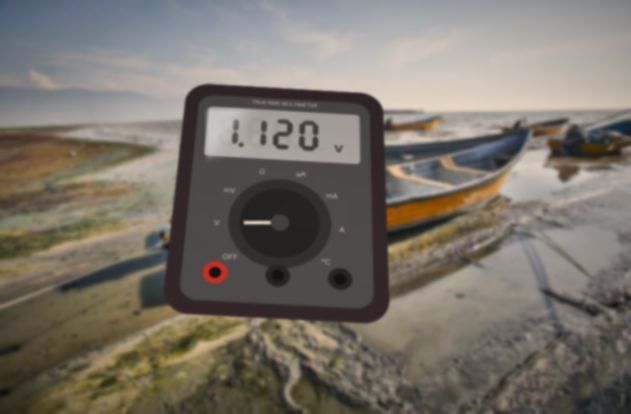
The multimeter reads V 1.120
